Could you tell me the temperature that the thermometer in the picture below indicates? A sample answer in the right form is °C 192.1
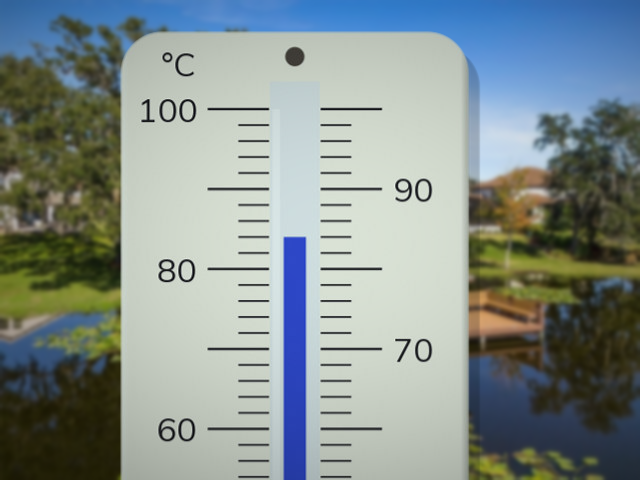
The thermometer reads °C 84
